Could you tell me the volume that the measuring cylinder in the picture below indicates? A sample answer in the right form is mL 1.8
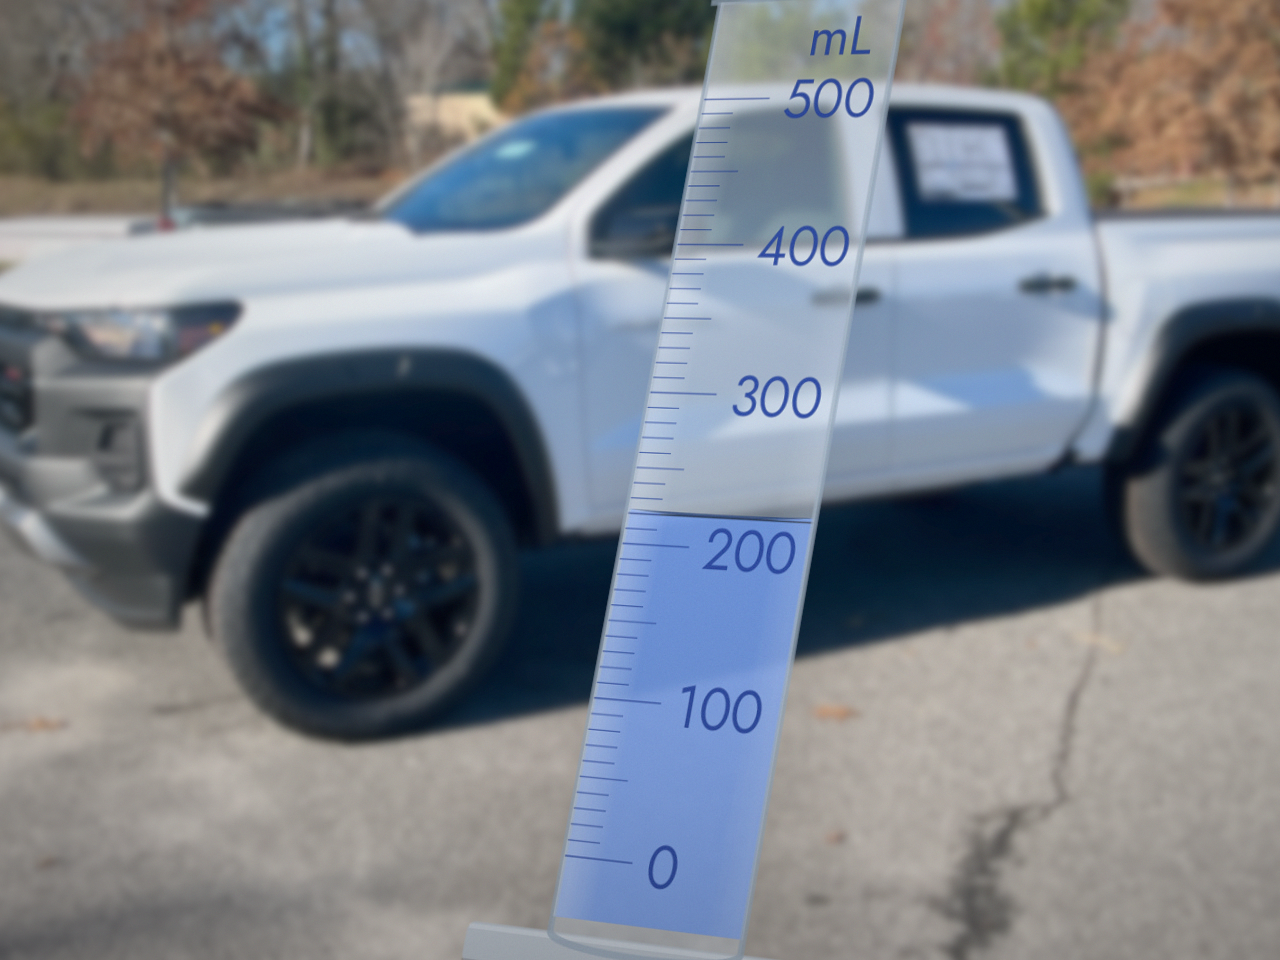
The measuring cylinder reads mL 220
